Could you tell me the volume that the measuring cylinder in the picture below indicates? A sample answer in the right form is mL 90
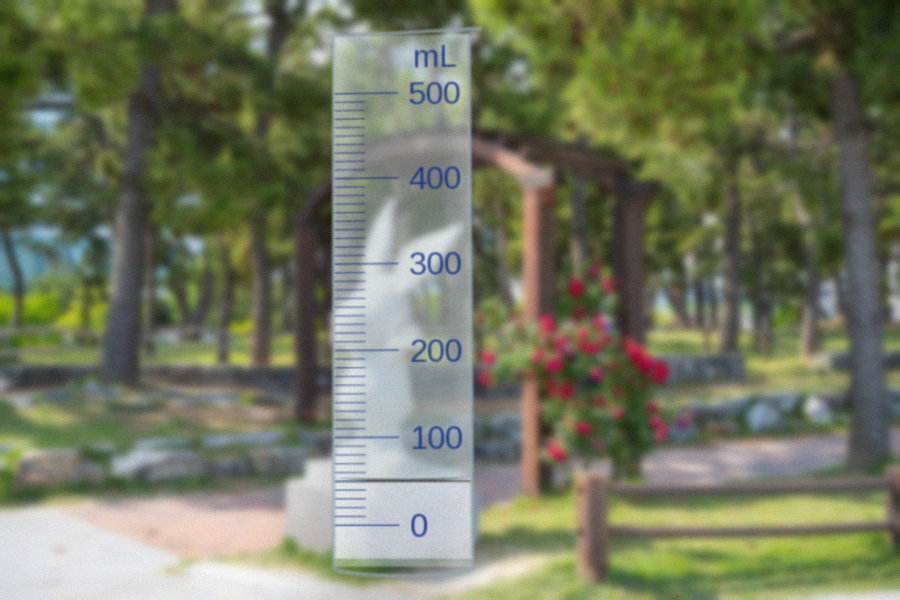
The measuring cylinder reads mL 50
